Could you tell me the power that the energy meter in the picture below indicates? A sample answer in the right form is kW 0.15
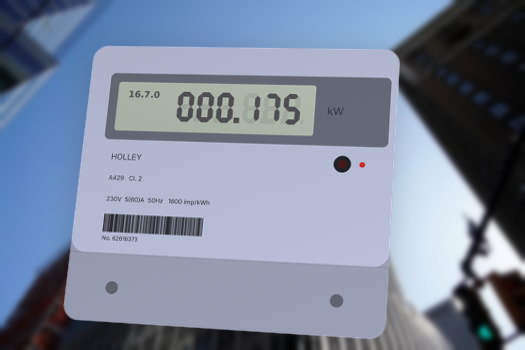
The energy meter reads kW 0.175
